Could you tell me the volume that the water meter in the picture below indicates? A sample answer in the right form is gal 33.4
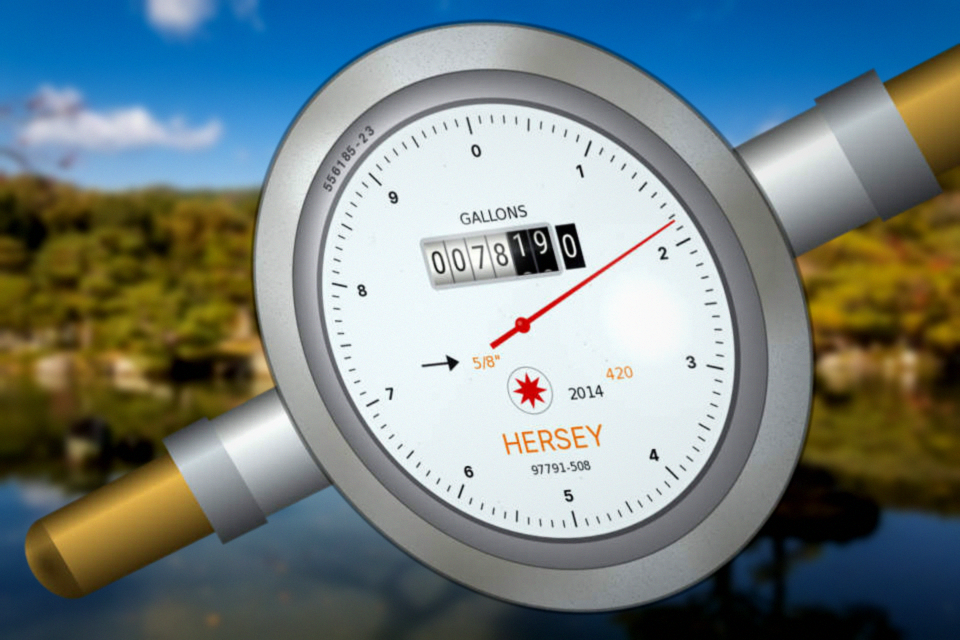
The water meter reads gal 78191.8
